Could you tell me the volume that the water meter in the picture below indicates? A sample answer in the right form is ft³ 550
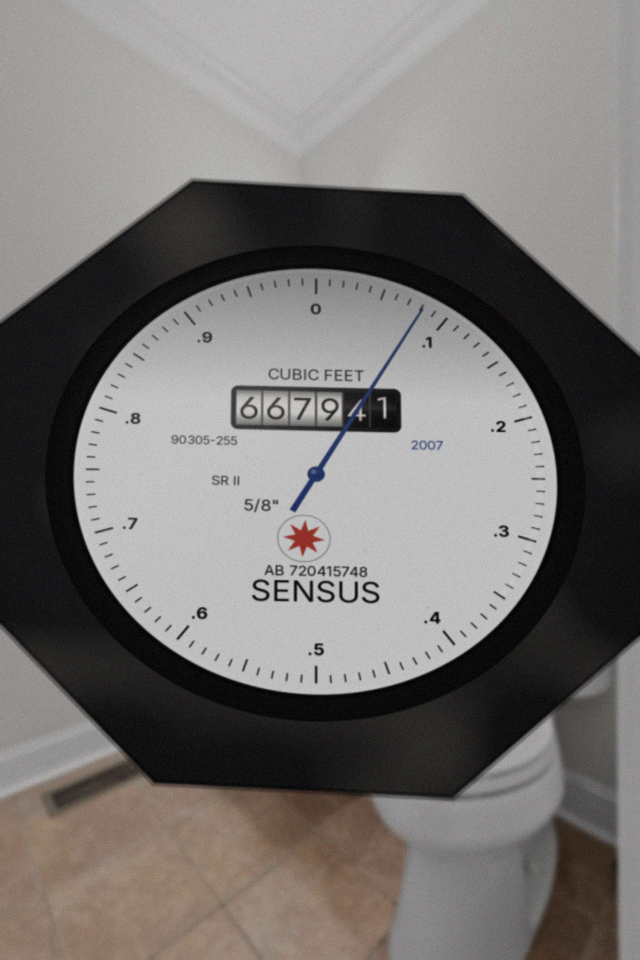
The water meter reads ft³ 667941.08
